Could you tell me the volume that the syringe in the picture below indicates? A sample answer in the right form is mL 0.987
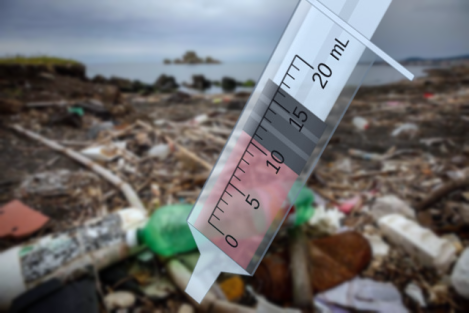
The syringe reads mL 10.5
